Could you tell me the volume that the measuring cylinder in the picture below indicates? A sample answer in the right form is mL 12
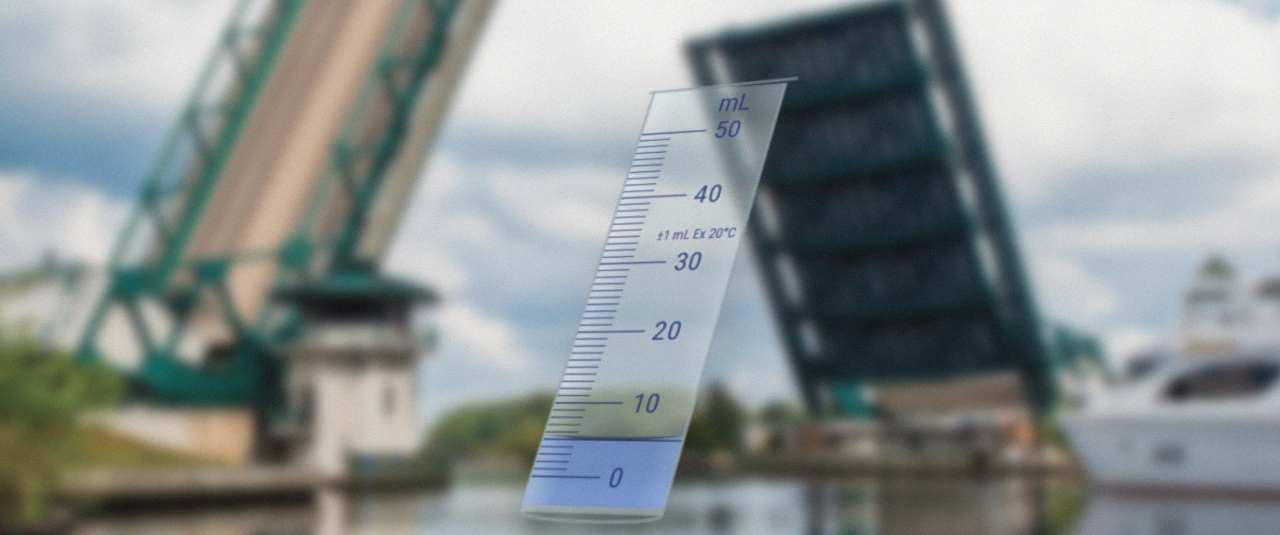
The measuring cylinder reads mL 5
